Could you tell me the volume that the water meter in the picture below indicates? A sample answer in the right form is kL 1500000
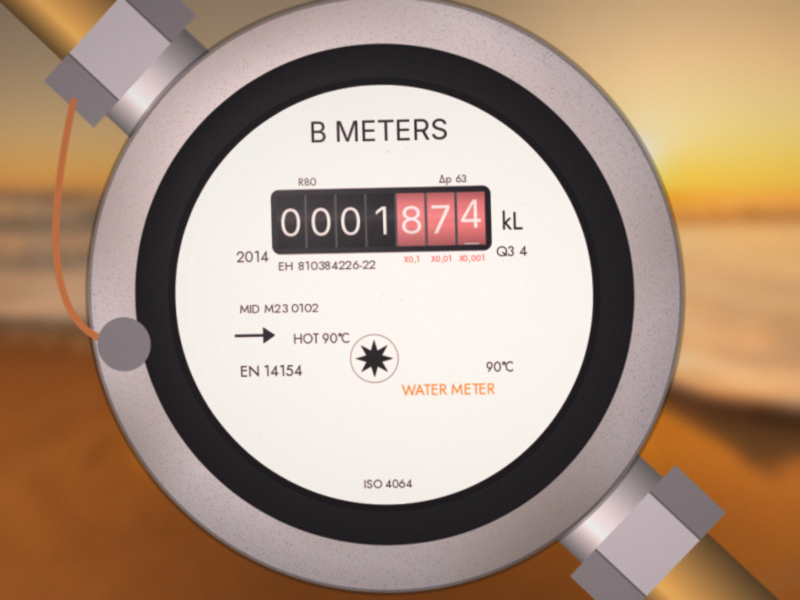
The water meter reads kL 1.874
